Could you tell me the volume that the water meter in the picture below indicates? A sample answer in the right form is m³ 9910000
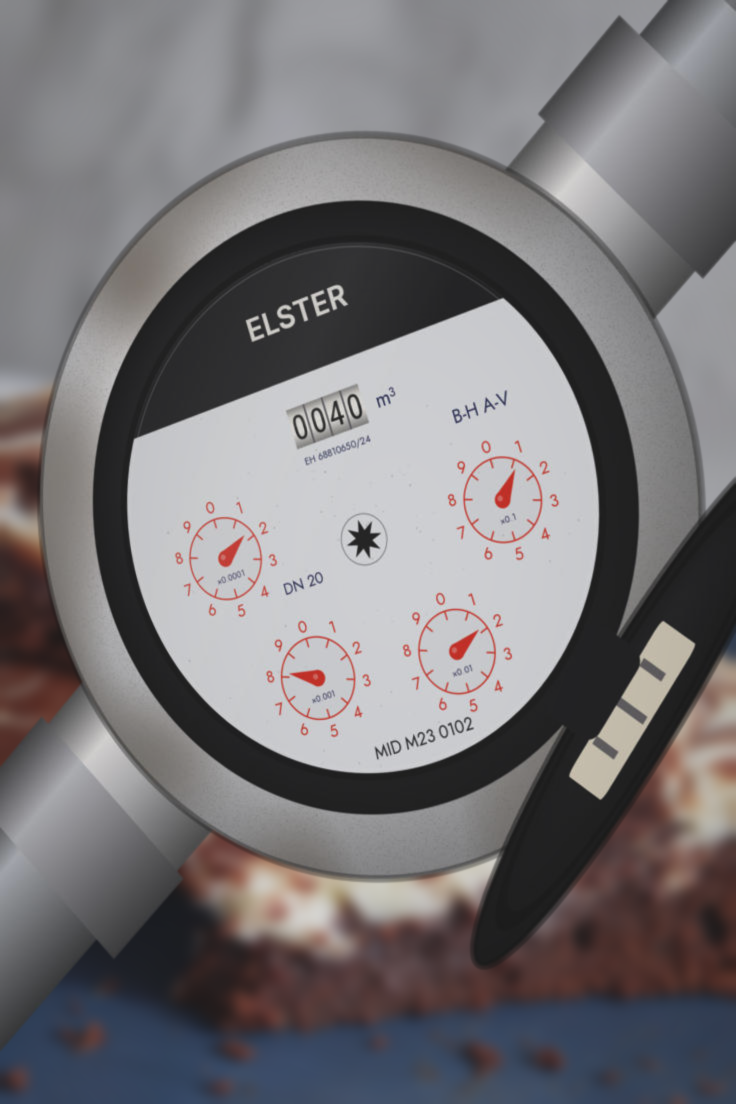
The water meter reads m³ 40.1181
